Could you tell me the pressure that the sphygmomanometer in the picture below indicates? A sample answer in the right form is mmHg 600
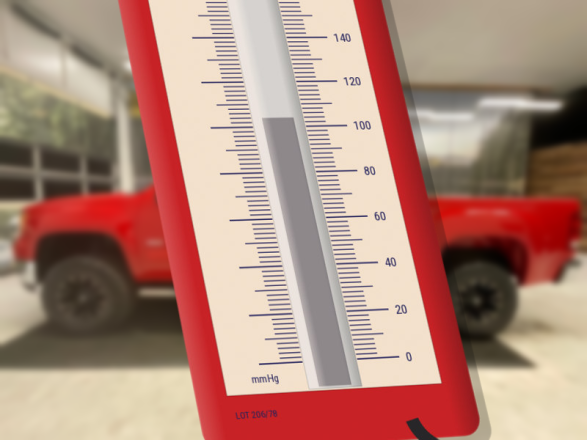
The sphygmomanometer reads mmHg 104
